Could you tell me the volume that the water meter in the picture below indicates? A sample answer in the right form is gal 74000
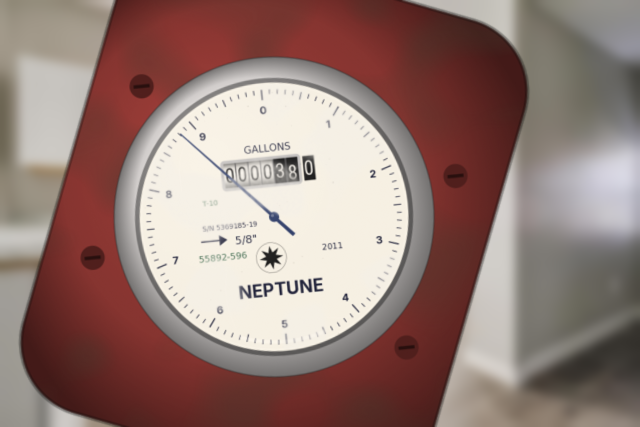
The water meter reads gal 378.8
